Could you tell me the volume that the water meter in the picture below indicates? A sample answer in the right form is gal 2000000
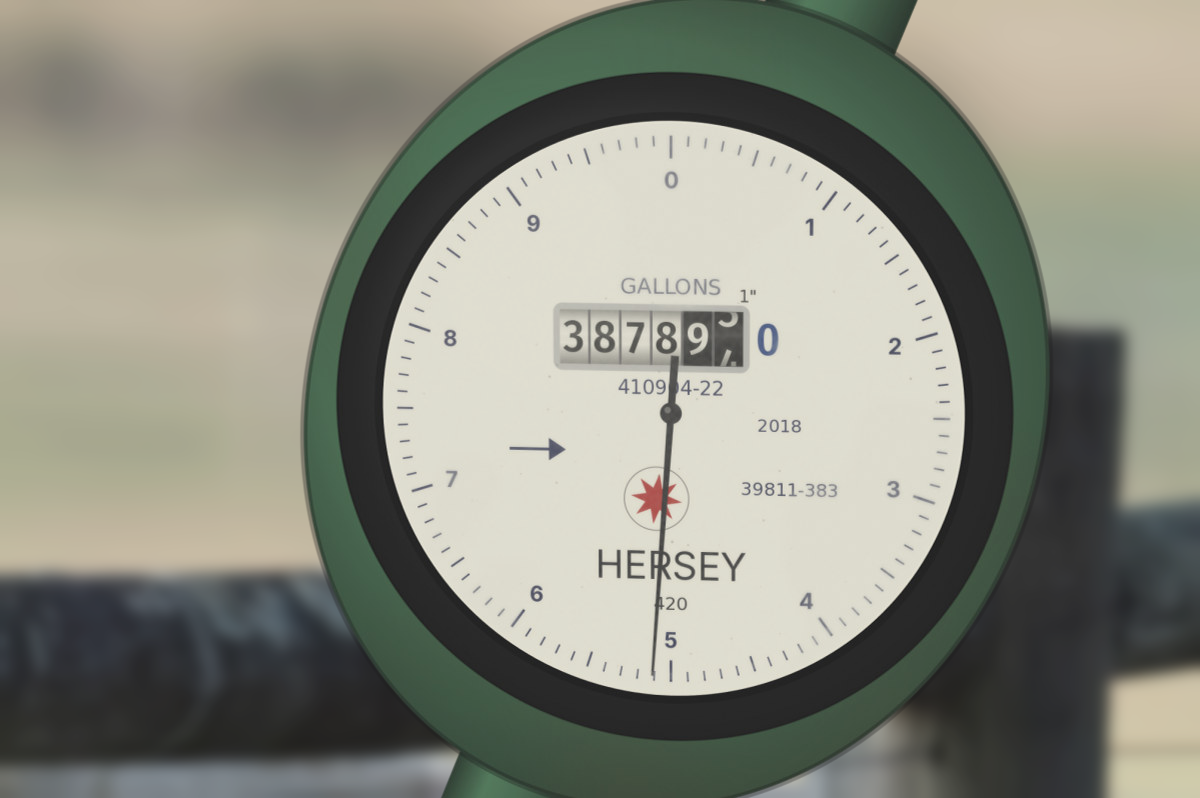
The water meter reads gal 3878935.1
